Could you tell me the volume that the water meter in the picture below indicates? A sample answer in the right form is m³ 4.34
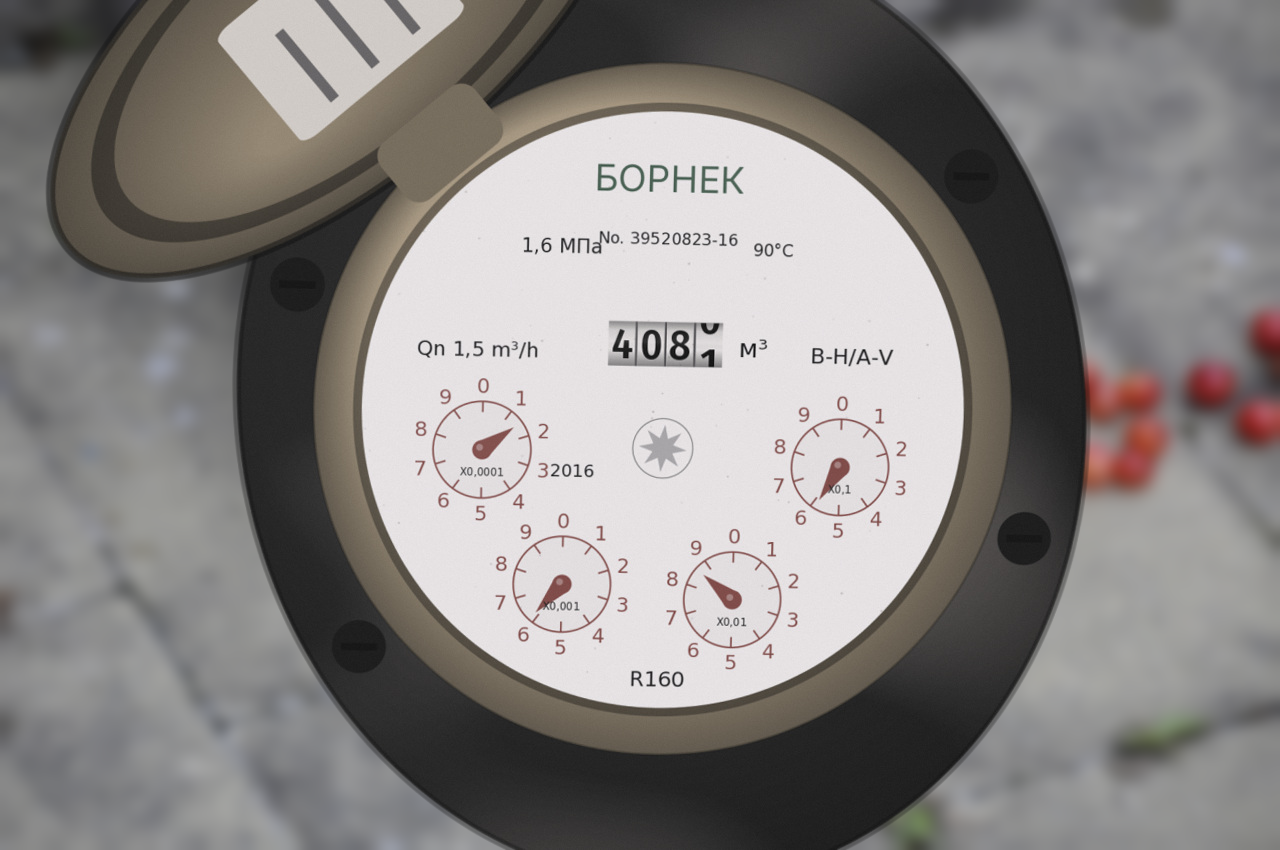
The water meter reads m³ 4080.5861
